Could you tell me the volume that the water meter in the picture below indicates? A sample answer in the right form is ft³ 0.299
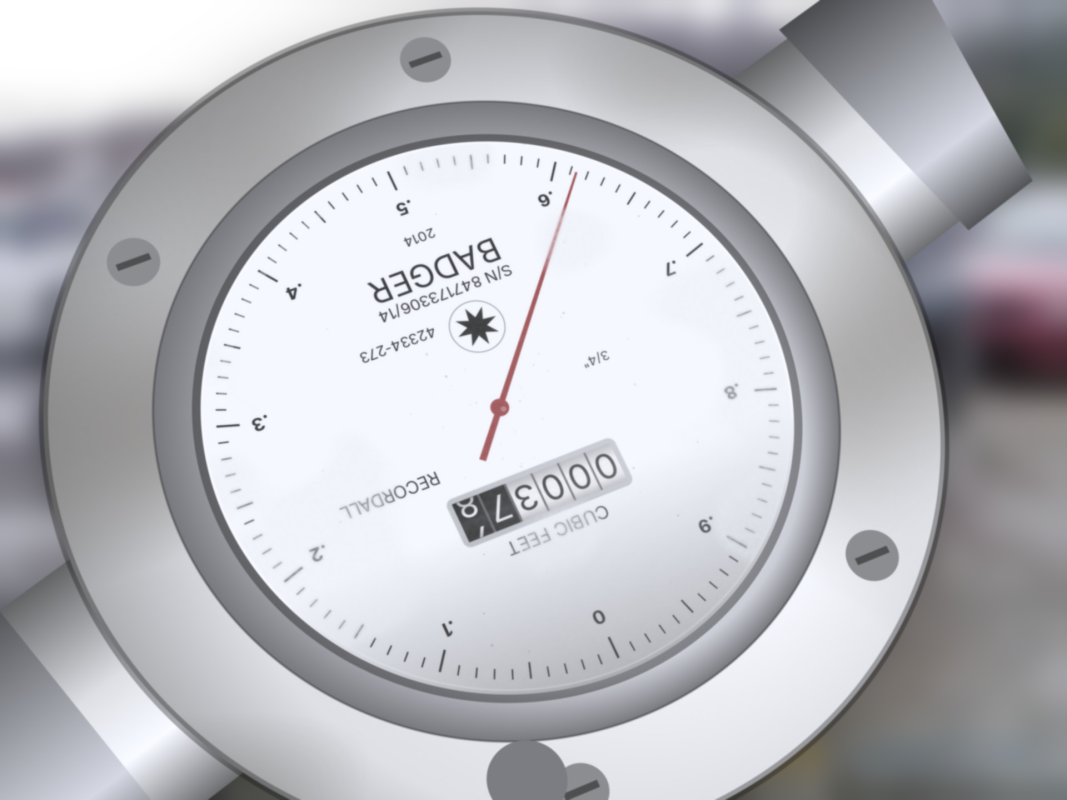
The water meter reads ft³ 377.61
